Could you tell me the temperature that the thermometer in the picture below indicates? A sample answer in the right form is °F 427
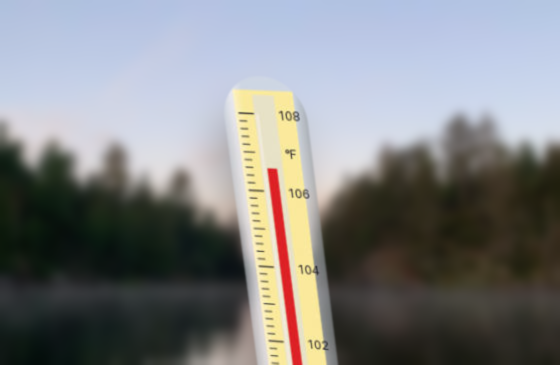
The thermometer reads °F 106.6
